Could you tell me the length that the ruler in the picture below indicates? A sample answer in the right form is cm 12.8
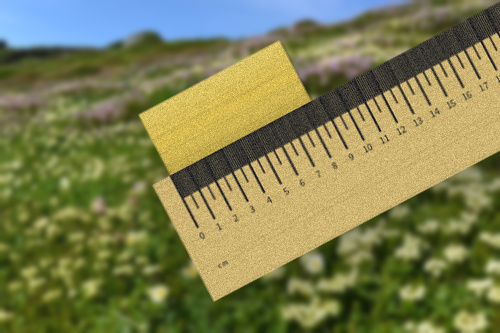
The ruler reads cm 8.5
